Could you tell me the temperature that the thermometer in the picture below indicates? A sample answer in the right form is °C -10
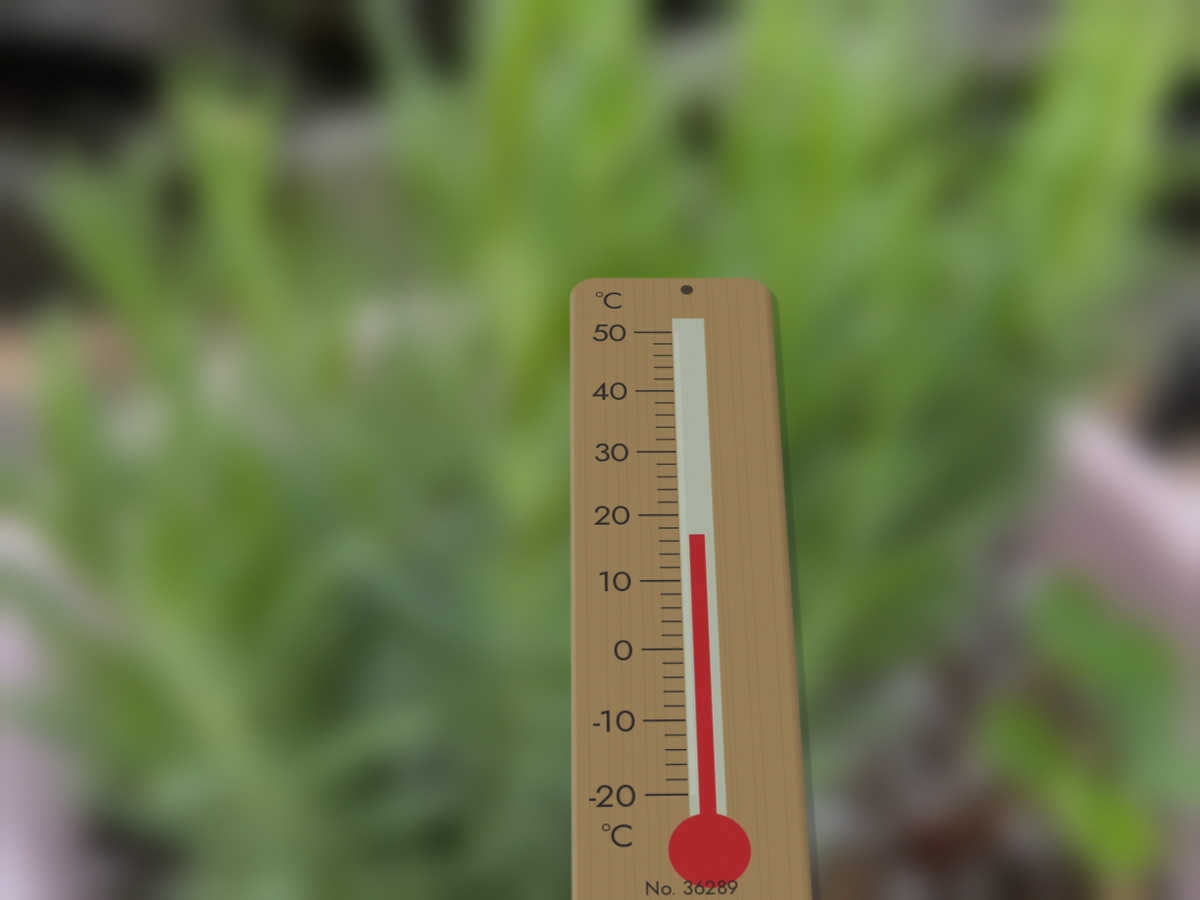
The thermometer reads °C 17
